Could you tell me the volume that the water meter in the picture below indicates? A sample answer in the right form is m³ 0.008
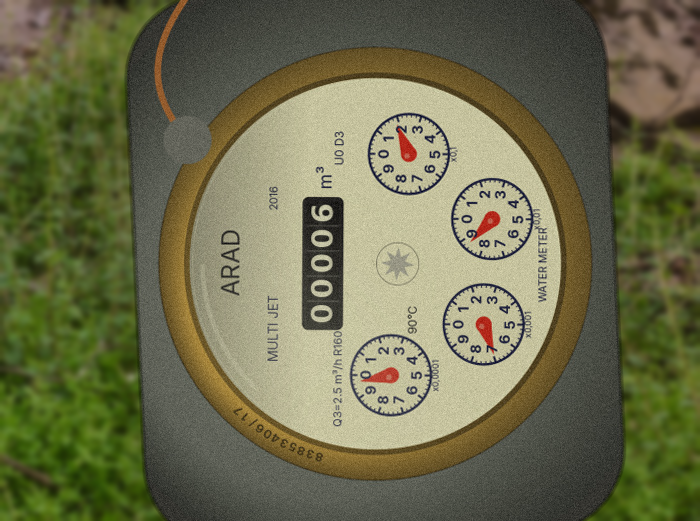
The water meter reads m³ 6.1869
